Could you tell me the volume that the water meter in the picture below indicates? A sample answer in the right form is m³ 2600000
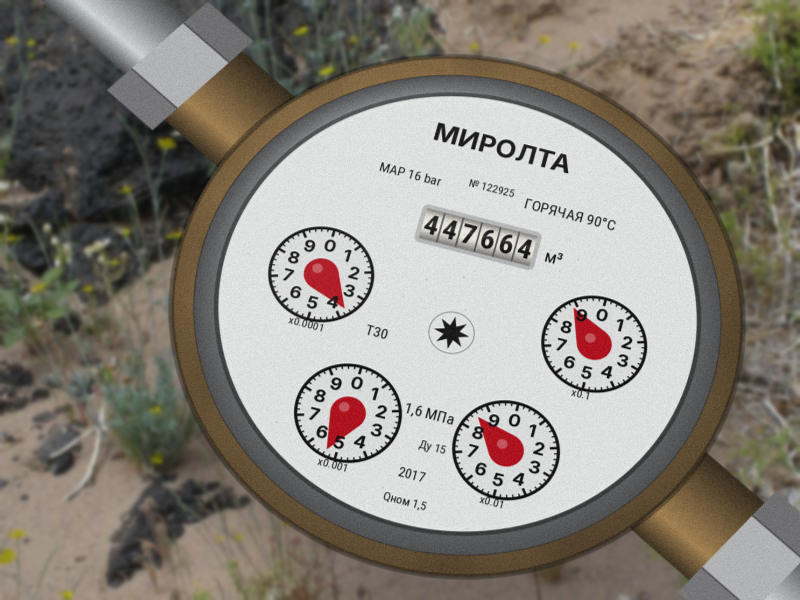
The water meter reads m³ 447664.8853
